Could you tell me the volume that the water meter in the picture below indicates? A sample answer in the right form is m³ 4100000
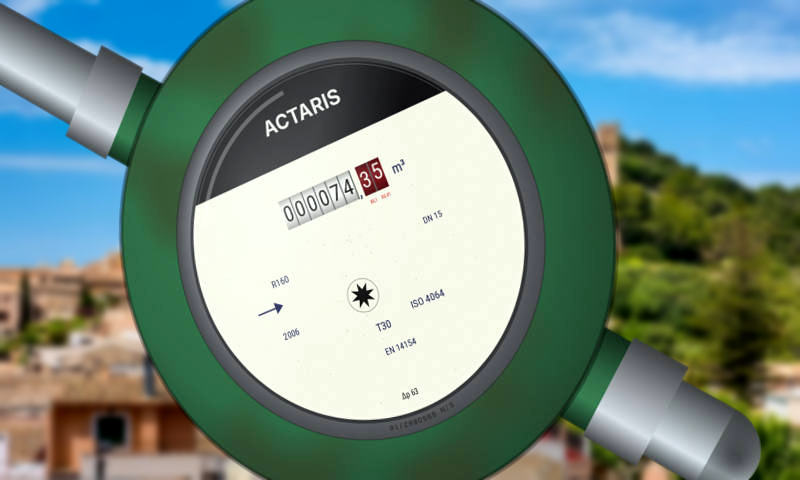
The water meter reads m³ 74.35
